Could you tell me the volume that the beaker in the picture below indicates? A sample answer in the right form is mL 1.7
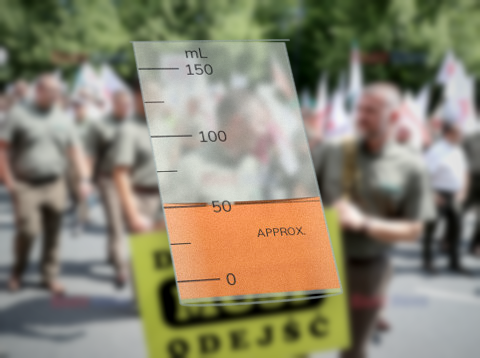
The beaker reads mL 50
